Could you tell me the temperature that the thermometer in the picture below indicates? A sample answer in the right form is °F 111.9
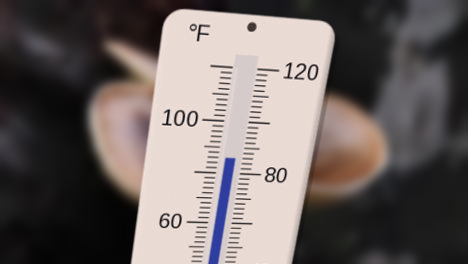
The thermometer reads °F 86
